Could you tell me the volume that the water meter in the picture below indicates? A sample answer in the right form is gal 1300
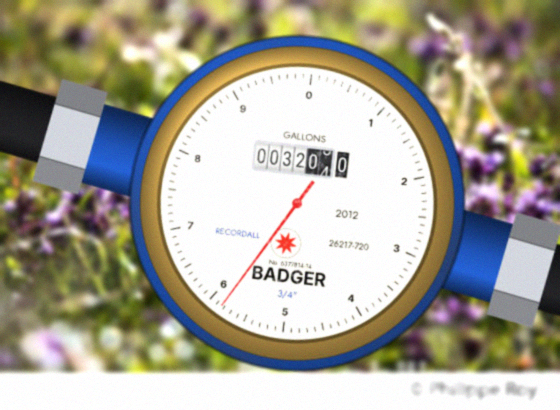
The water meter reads gal 32035.8
